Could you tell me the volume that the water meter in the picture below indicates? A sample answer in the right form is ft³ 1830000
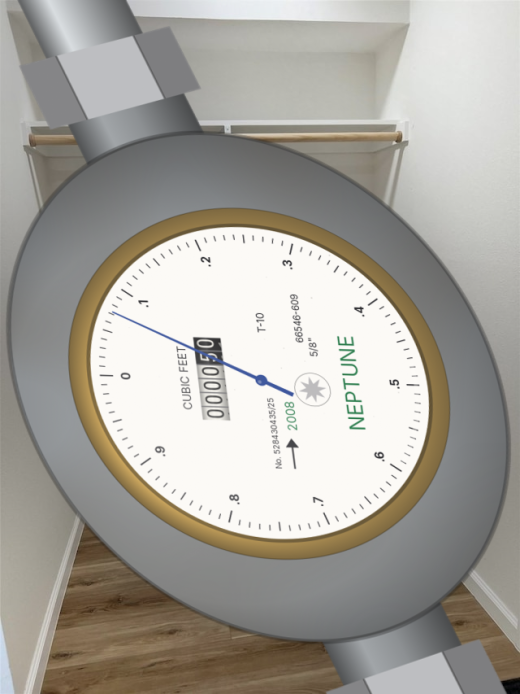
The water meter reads ft³ 50.07
